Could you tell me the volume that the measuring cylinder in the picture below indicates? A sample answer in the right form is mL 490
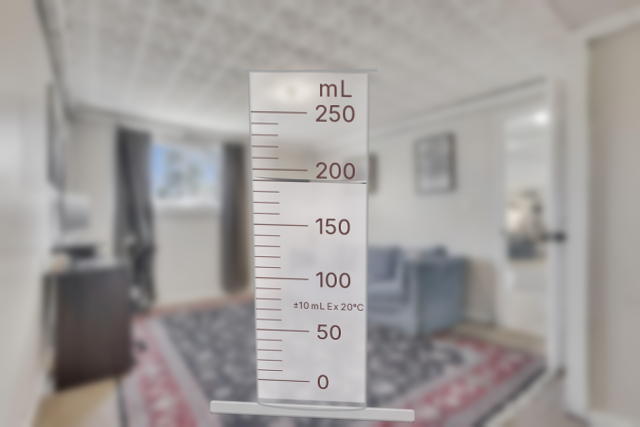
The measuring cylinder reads mL 190
